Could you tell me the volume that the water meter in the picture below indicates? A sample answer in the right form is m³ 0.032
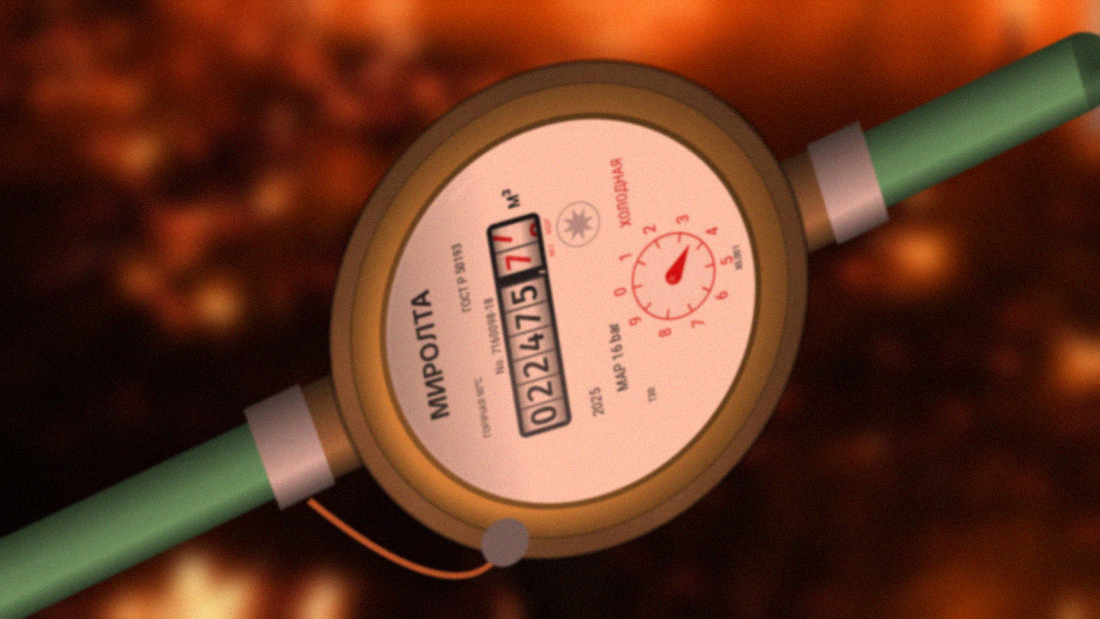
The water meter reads m³ 22475.773
